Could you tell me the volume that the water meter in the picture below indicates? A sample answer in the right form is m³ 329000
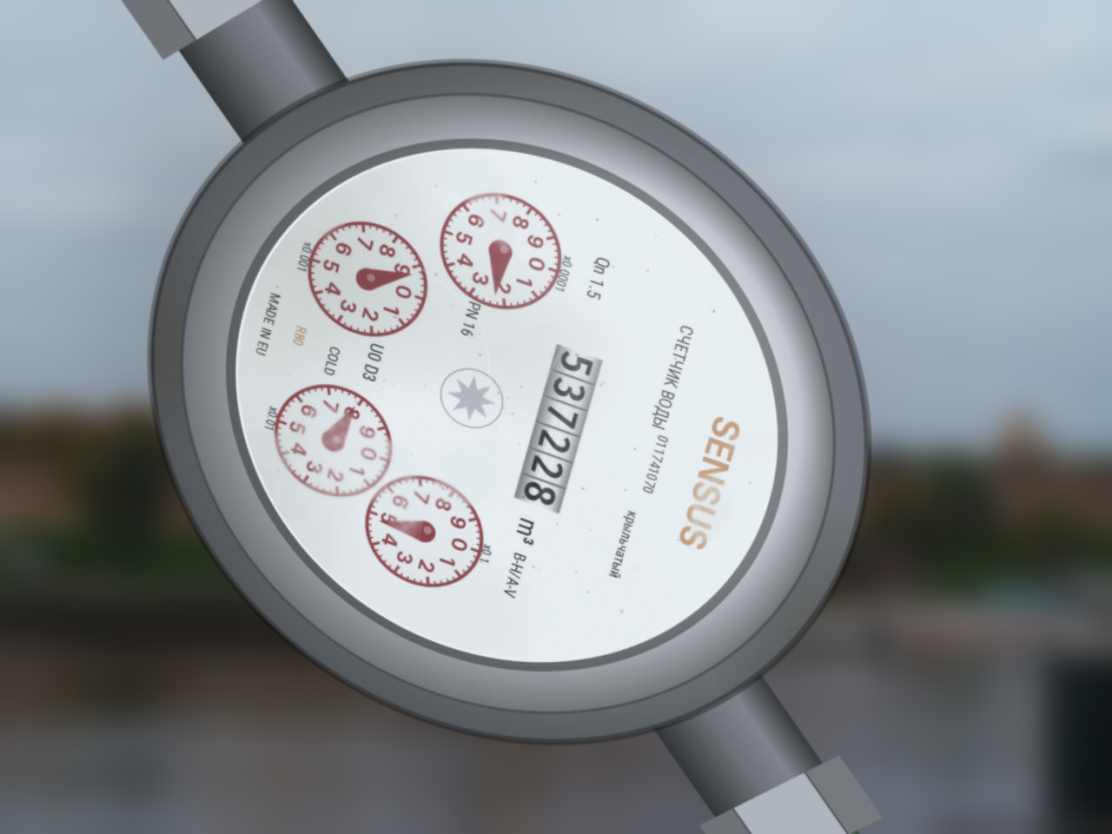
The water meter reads m³ 537228.4792
